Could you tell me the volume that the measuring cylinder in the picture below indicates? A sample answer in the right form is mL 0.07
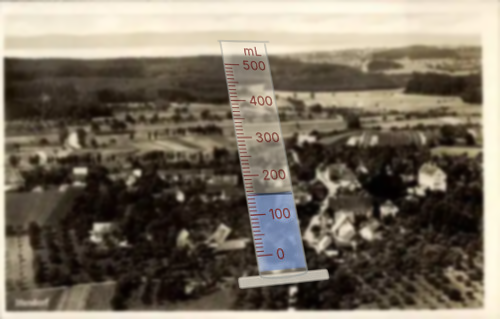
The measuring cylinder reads mL 150
